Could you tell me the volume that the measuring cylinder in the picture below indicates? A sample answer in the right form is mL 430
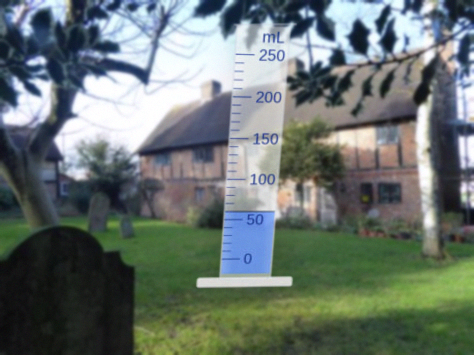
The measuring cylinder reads mL 60
